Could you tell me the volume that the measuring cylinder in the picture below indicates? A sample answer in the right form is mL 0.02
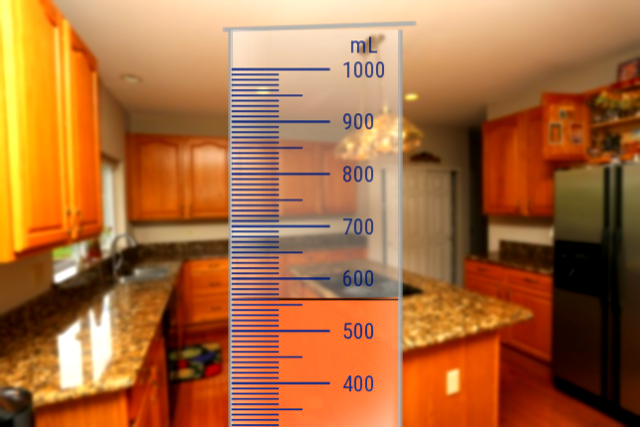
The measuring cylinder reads mL 560
